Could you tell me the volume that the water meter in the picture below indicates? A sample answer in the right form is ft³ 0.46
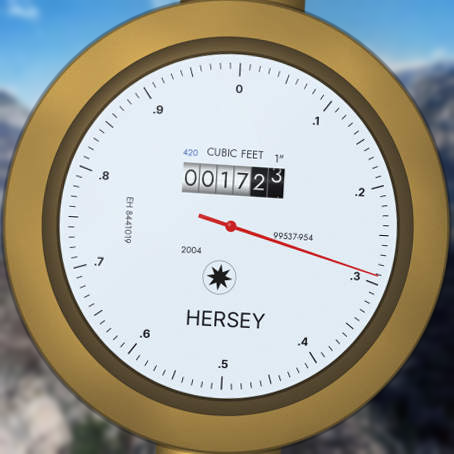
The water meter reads ft³ 1723.29
